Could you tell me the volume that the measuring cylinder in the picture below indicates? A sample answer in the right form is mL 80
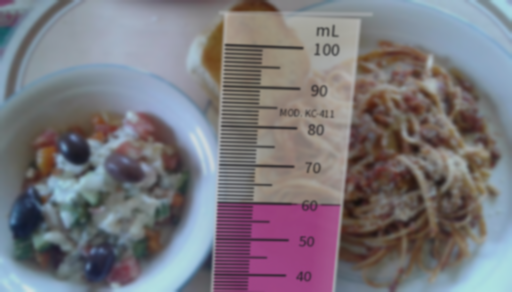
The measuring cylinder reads mL 60
